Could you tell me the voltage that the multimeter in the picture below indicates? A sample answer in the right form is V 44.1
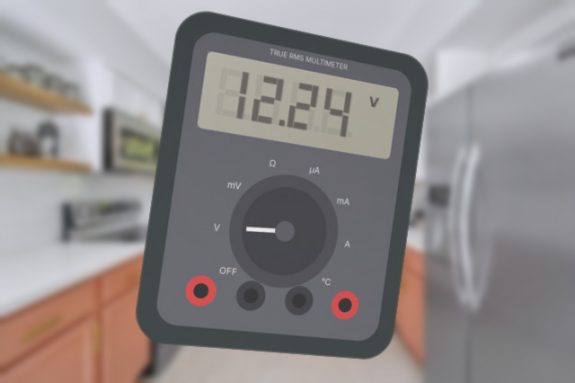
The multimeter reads V 12.24
